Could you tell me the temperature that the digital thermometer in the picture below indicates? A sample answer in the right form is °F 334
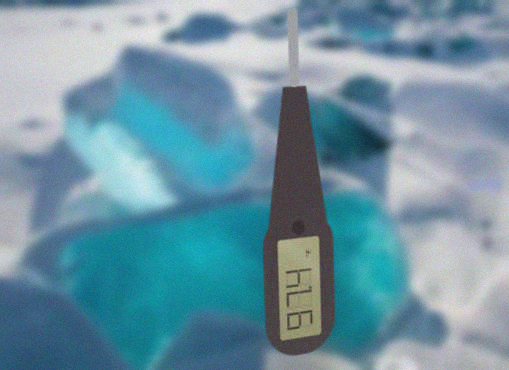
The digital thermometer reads °F 97.4
